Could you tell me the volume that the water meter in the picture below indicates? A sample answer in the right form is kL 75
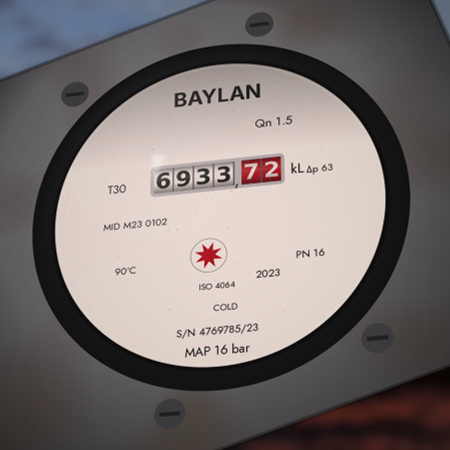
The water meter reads kL 6933.72
